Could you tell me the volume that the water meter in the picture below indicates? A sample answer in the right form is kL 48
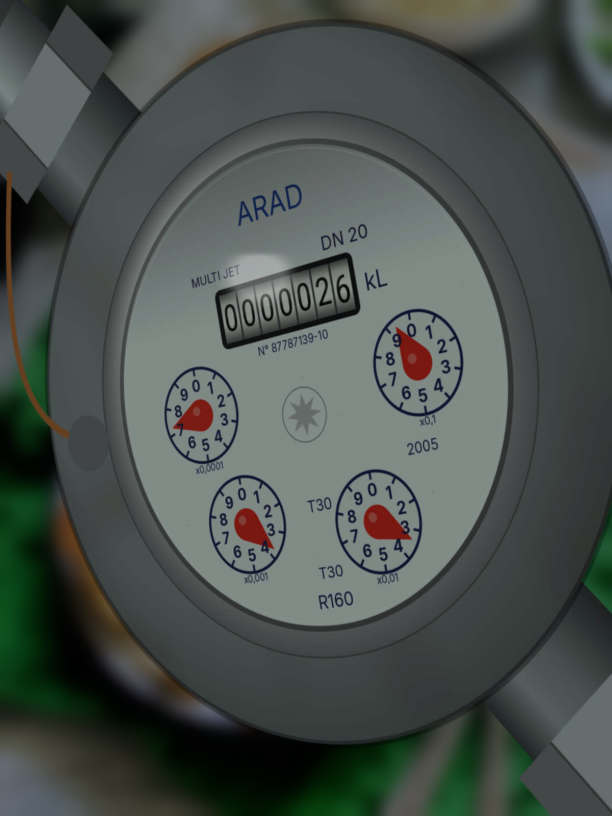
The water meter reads kL 25.9337
